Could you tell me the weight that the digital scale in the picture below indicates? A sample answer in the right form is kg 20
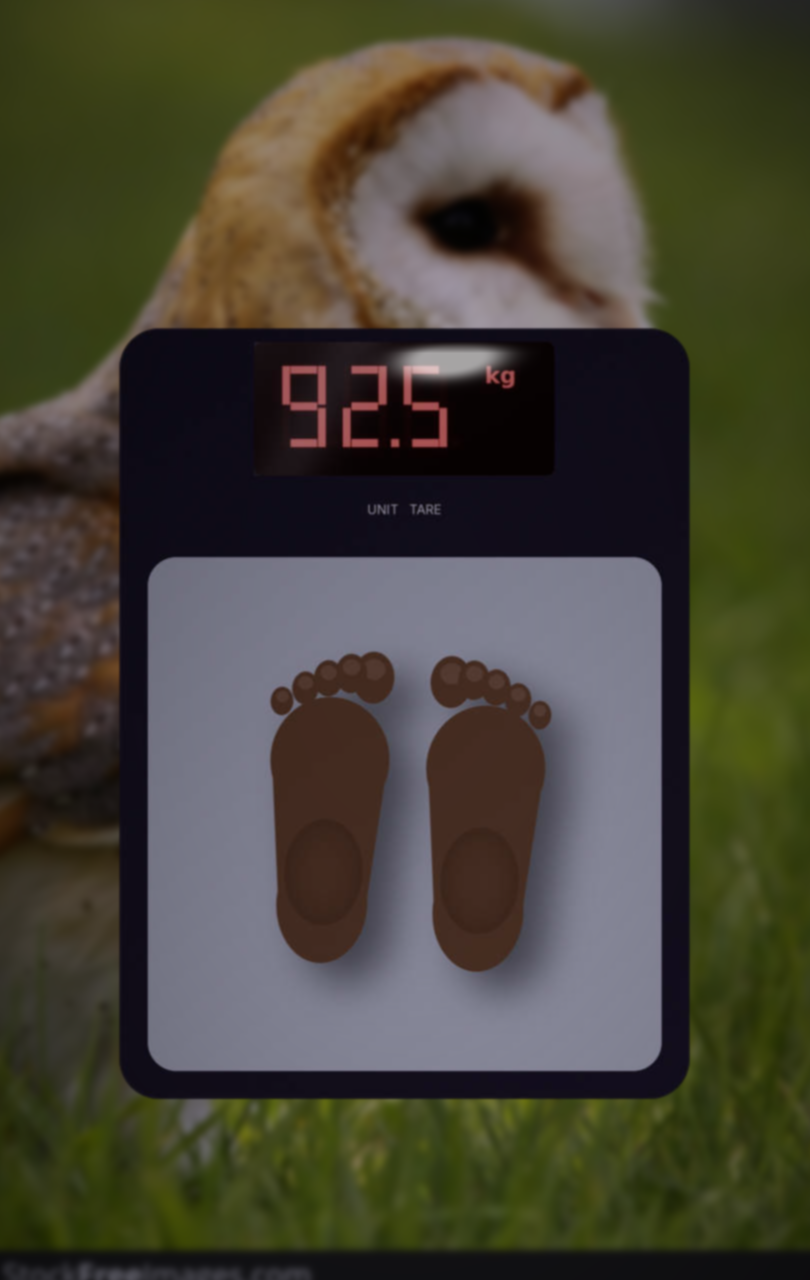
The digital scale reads kg 92.5
